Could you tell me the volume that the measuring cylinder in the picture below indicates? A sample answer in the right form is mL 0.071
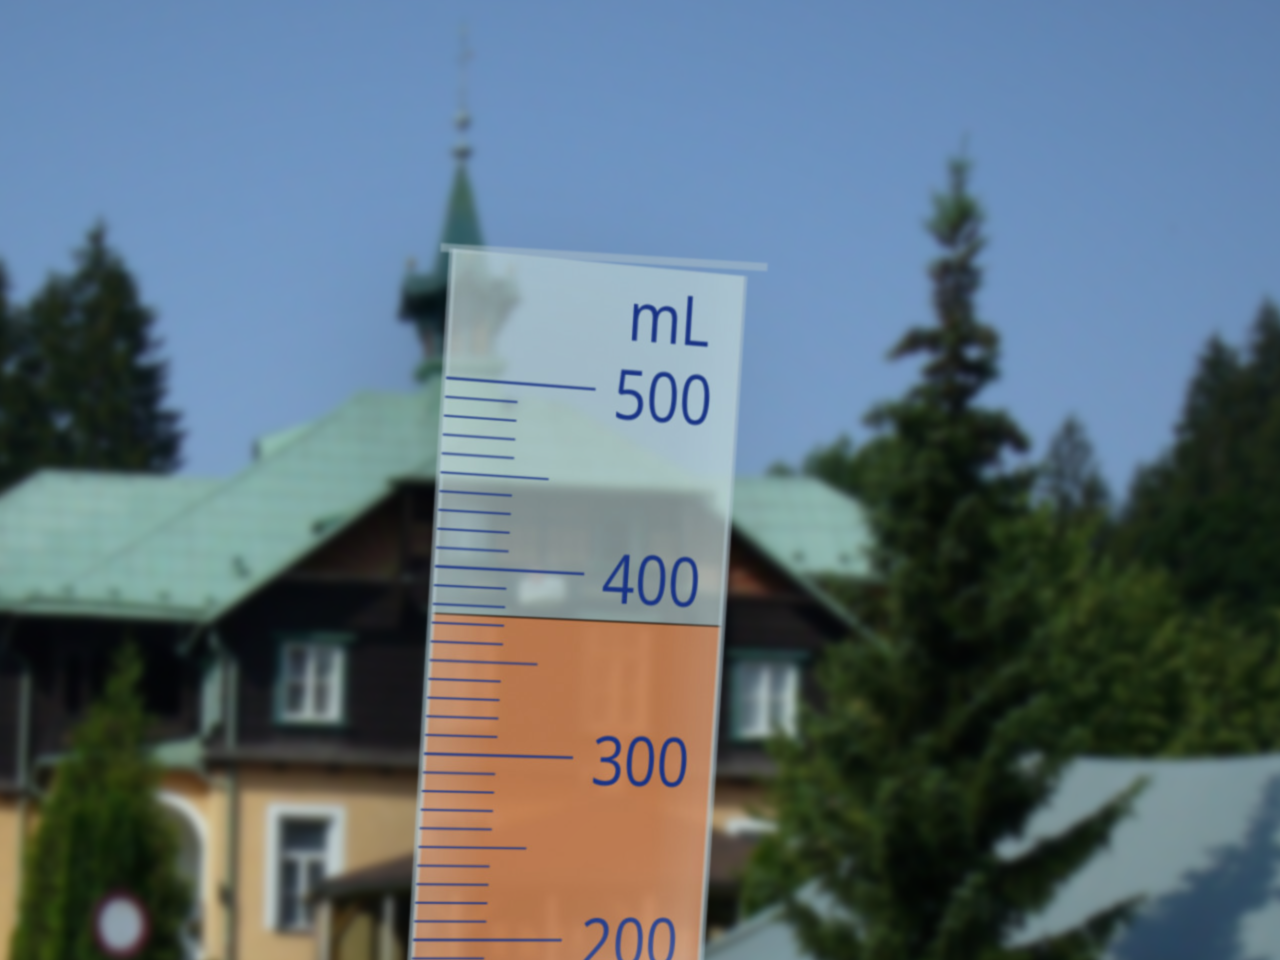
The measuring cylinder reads mL 375
